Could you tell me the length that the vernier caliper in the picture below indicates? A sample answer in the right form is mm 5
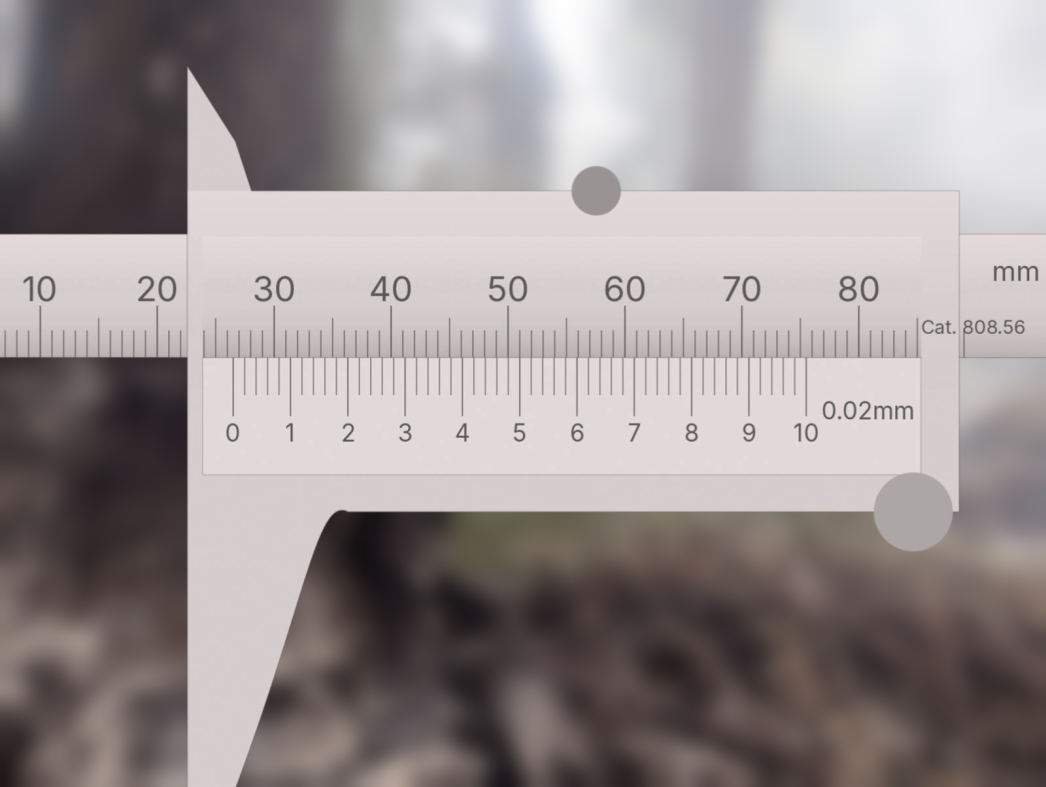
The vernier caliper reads mm 26.5
